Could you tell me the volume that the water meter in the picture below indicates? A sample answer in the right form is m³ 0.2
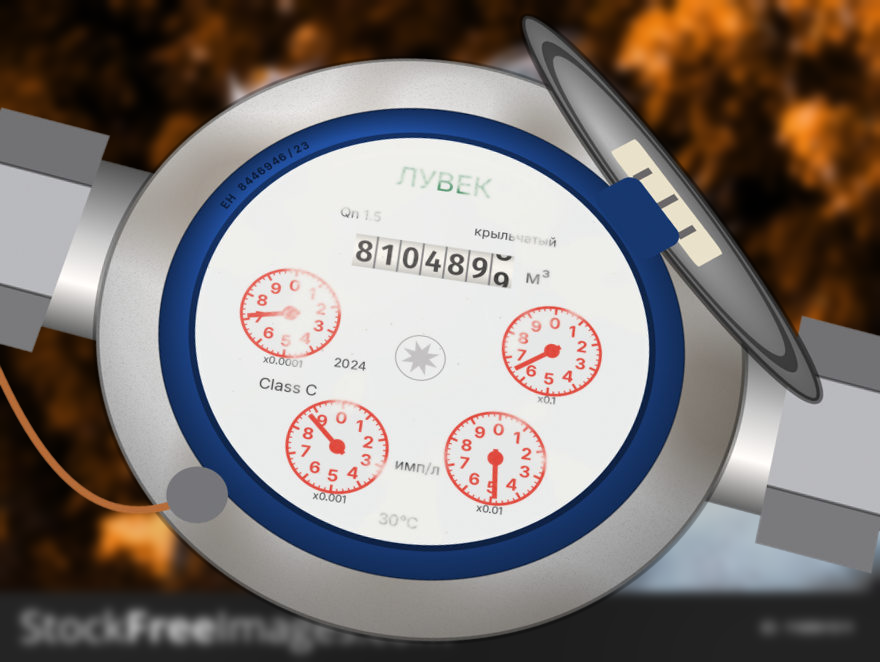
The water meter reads m³ 8104898.6487
